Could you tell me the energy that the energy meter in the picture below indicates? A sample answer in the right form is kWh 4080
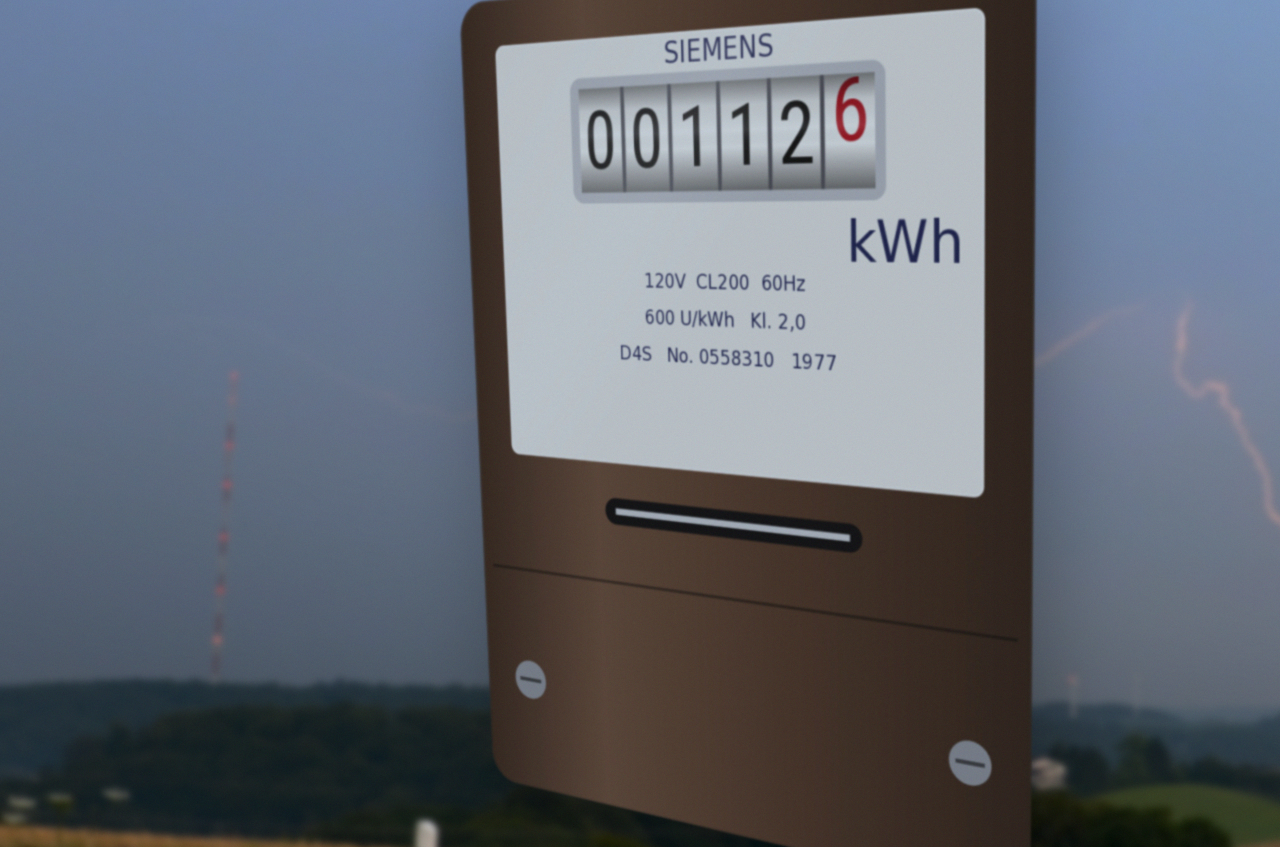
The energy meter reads kWh 112.6
